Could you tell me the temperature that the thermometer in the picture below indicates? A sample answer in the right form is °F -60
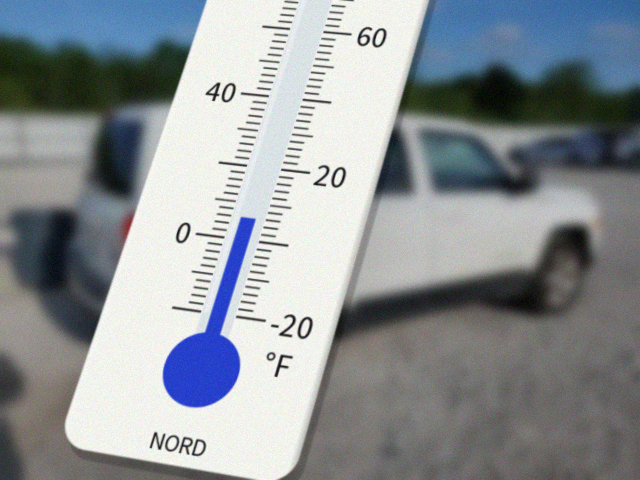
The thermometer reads °F 6
